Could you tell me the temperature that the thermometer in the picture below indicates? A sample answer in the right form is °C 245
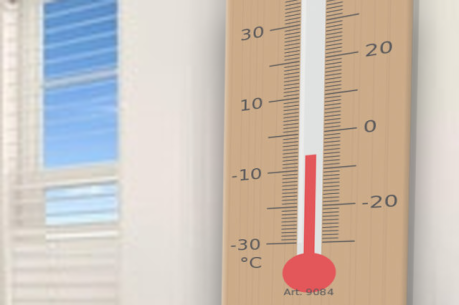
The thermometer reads °C -6
